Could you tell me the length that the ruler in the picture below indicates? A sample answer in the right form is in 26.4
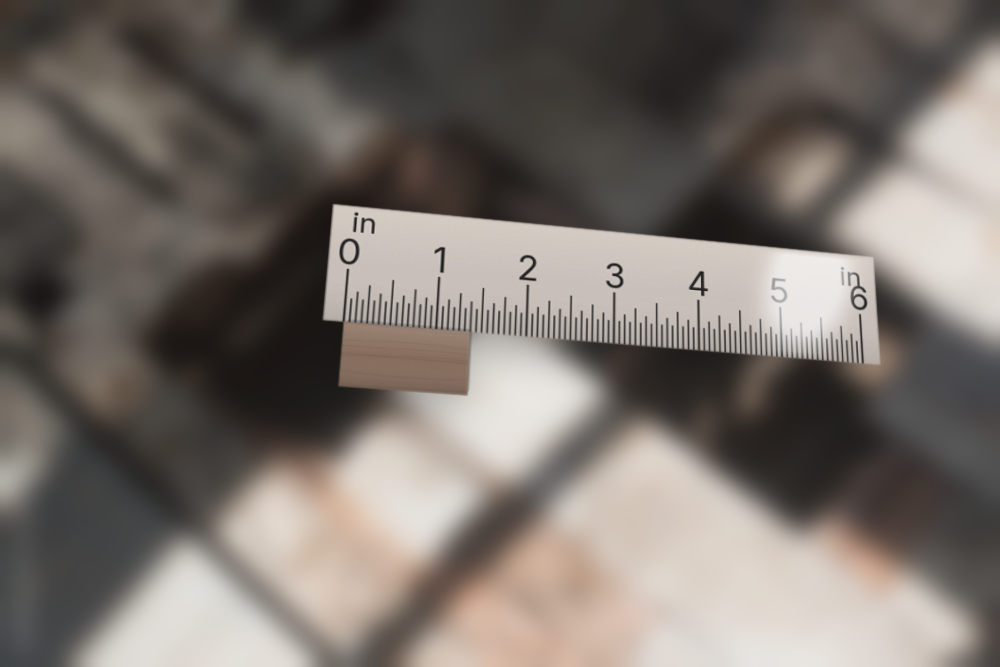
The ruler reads in 1.375
